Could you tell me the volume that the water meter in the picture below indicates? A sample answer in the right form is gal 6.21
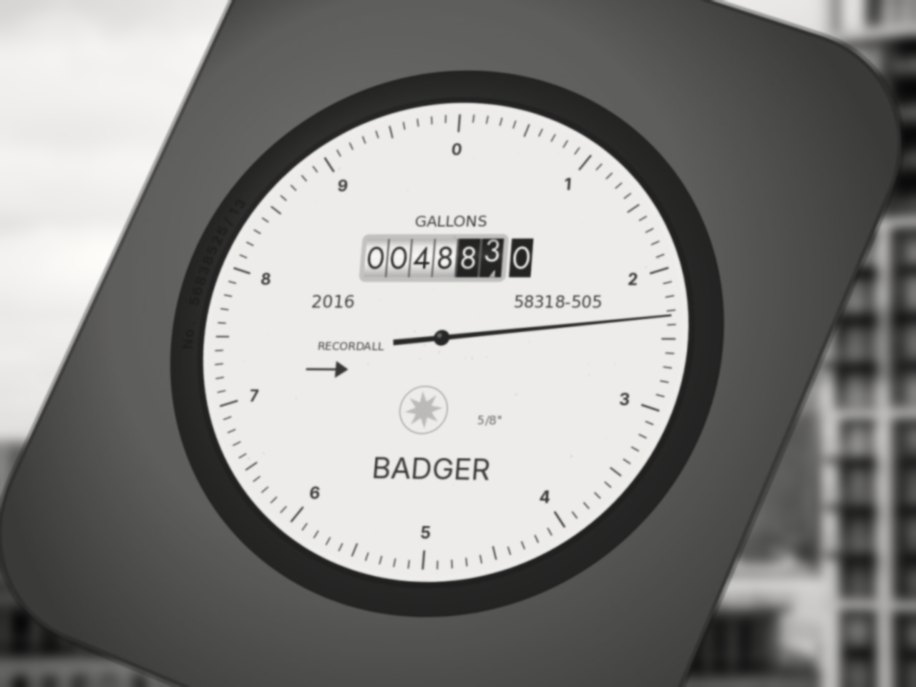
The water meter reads gal 48832.3
